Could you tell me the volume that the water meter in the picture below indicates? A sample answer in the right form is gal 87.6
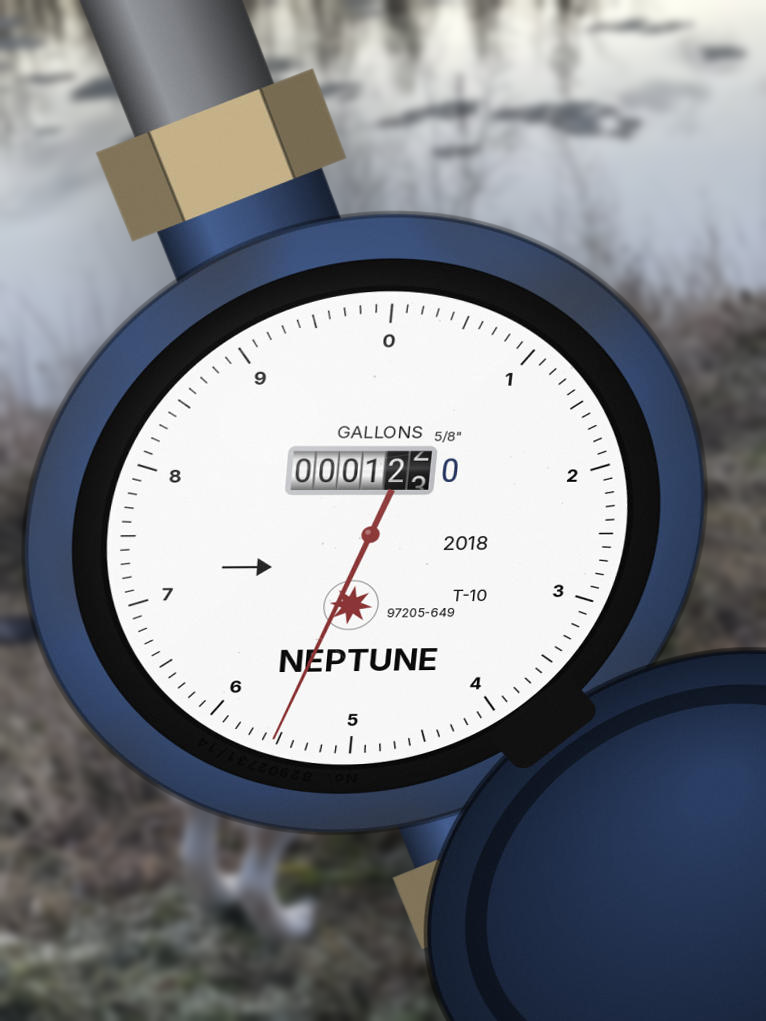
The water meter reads gal 1225.5
